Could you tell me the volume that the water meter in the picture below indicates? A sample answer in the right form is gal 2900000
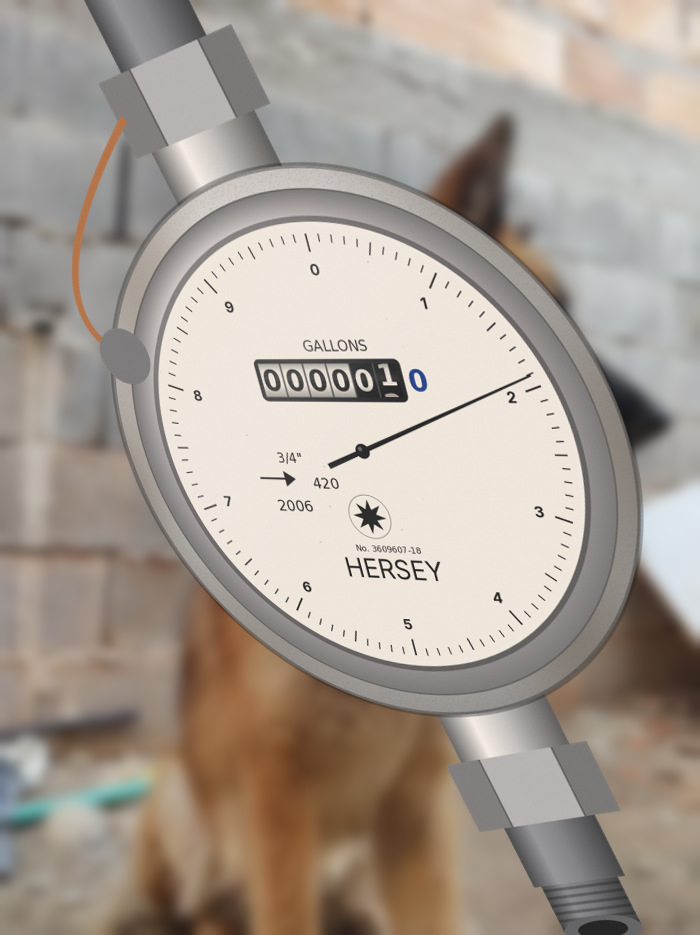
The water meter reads gal 11.9
